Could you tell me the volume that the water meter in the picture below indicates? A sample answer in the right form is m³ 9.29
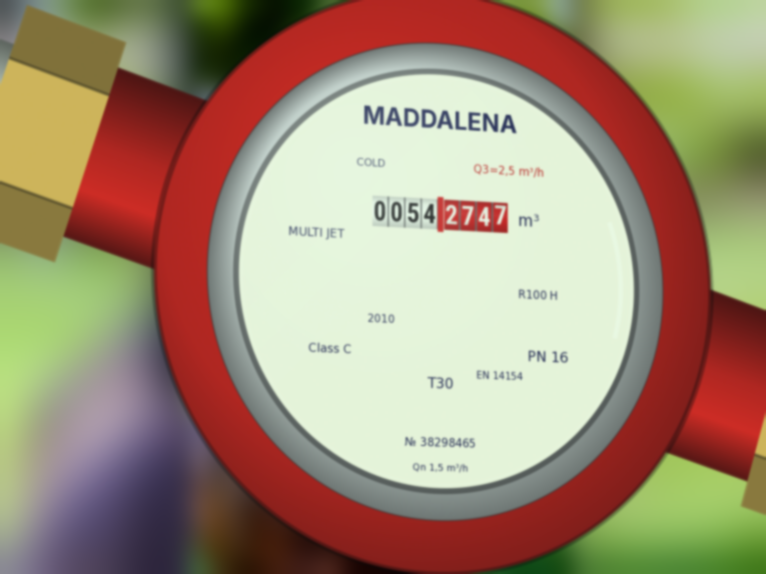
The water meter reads m³ 54.2747
